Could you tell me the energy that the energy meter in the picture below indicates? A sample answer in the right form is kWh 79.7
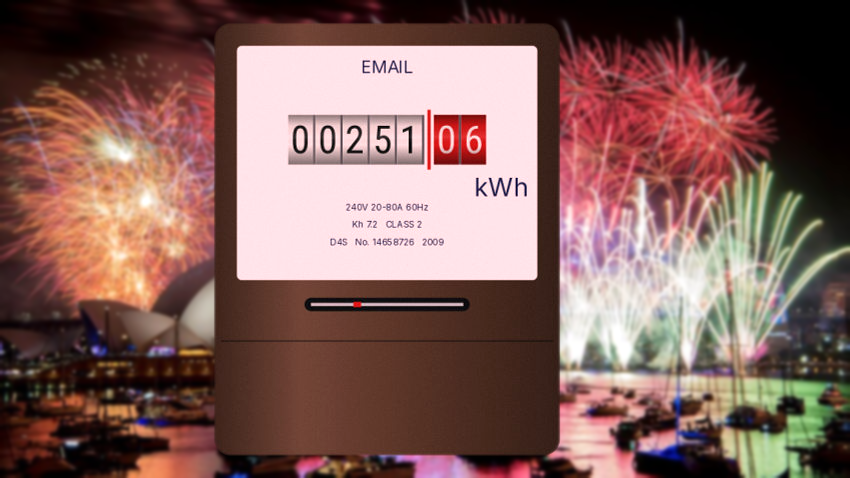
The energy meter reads kWh 251.06
